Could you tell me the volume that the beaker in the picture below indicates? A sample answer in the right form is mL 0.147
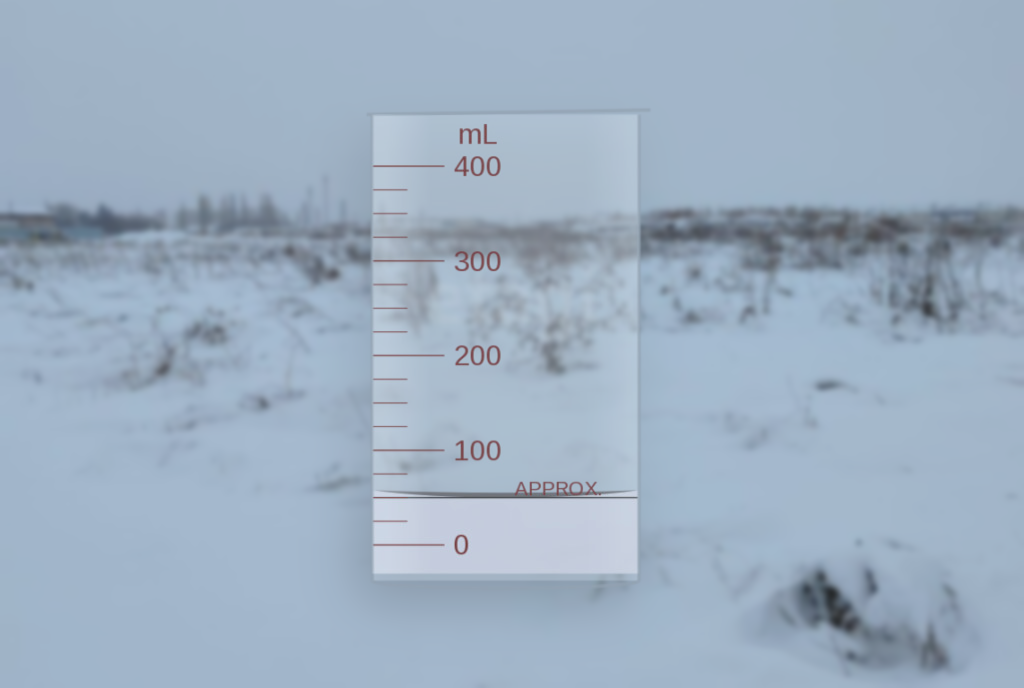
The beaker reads mL 50
